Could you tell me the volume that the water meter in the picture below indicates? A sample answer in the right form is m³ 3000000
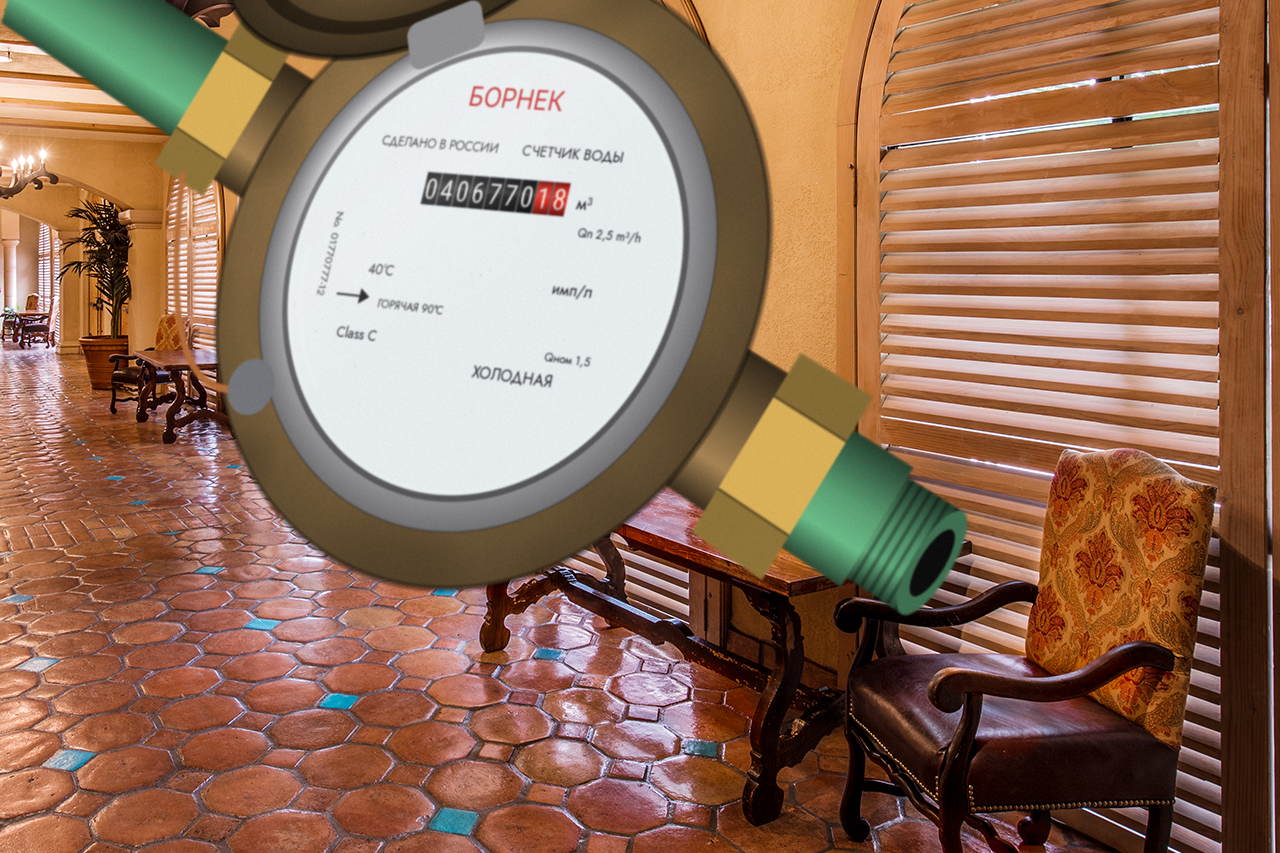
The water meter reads m³ 406770.18
